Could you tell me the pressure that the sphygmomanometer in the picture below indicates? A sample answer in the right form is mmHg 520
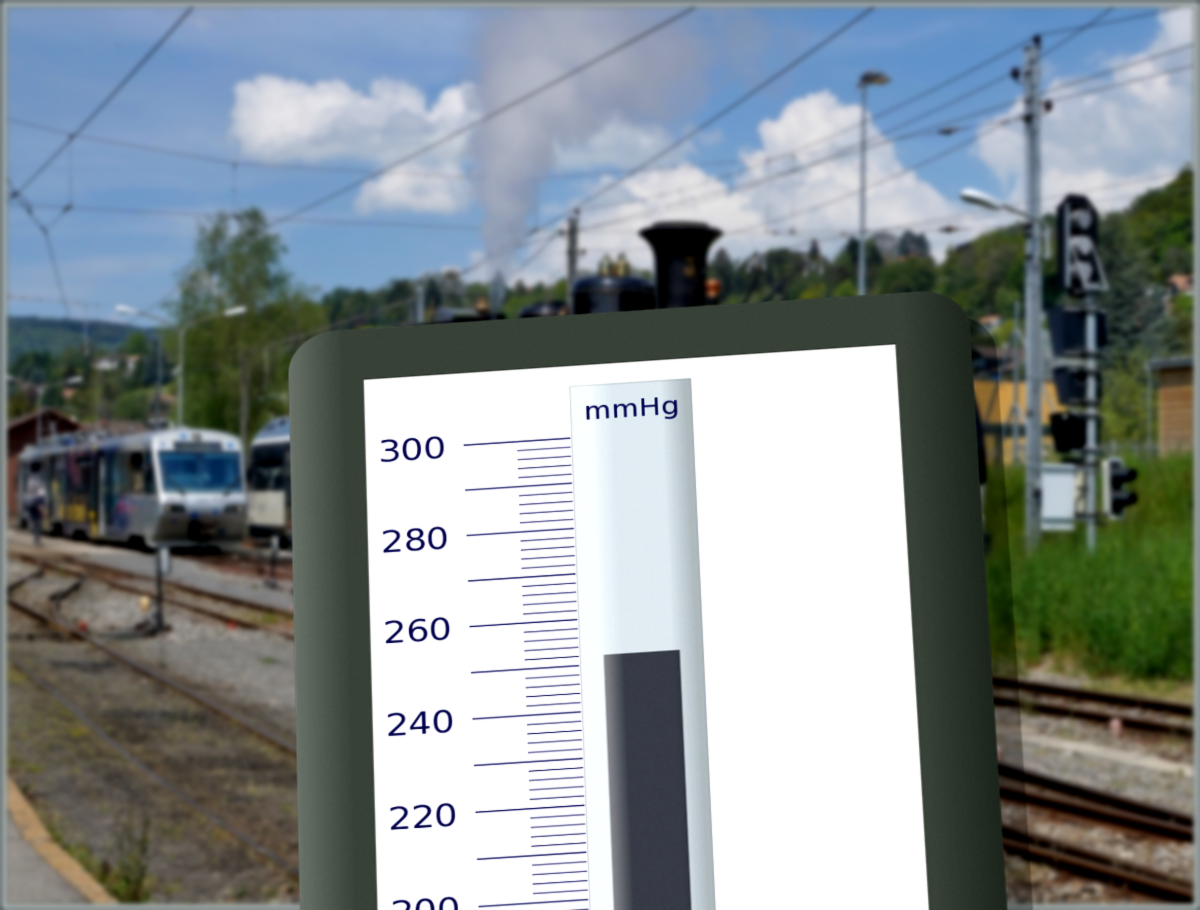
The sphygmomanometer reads mmHg 252
